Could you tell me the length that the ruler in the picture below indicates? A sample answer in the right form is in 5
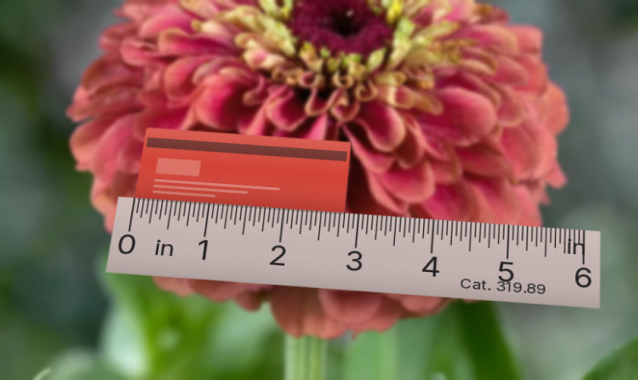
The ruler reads in 2.8125
